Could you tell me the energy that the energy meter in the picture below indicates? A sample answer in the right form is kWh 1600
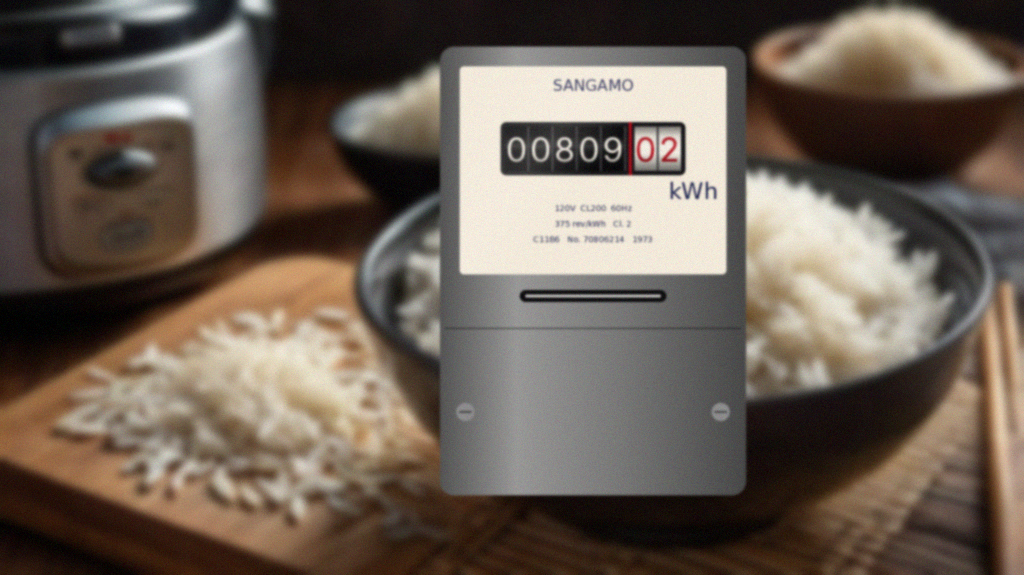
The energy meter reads kWh 809.02
